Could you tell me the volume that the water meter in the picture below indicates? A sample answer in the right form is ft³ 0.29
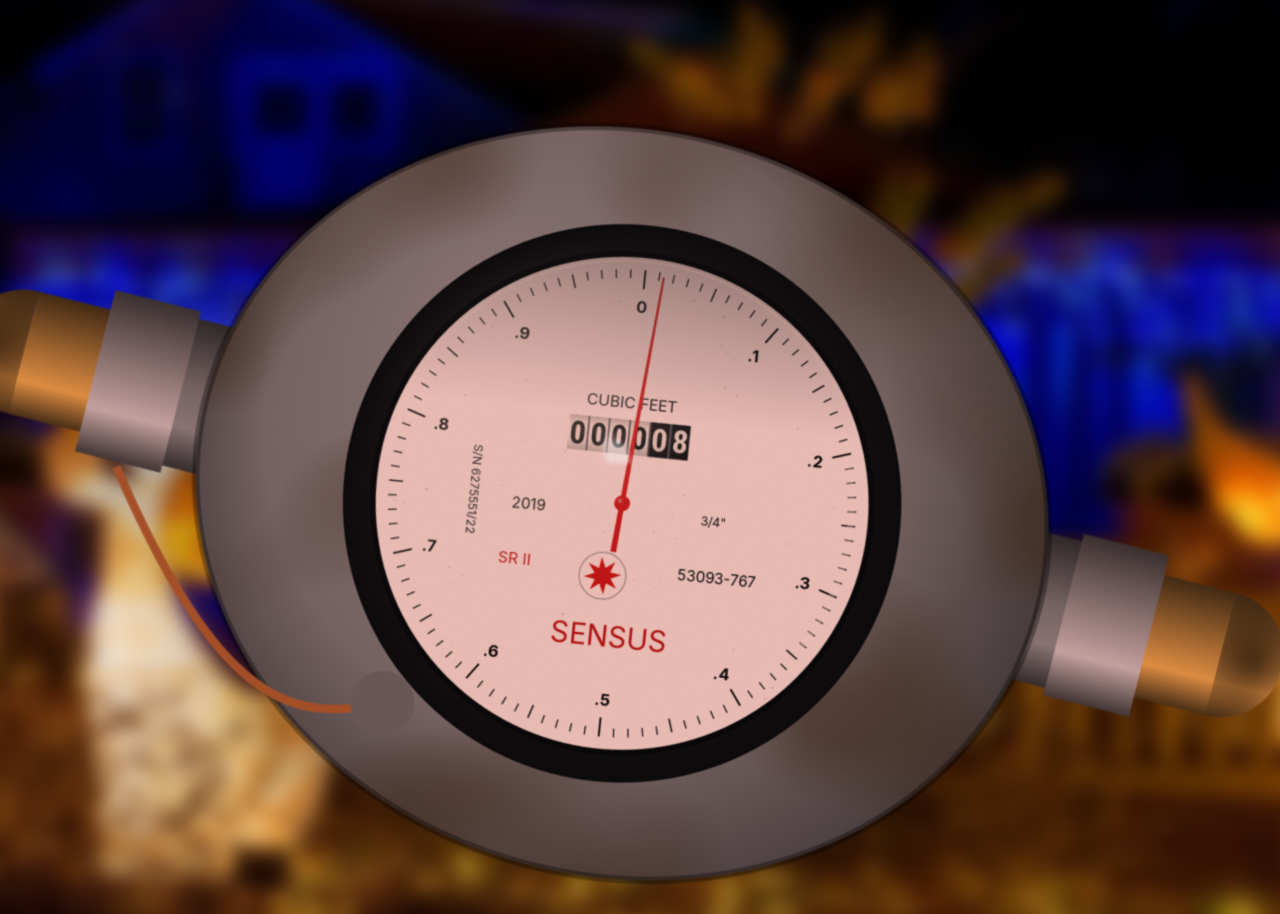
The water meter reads ft³ 8.01
